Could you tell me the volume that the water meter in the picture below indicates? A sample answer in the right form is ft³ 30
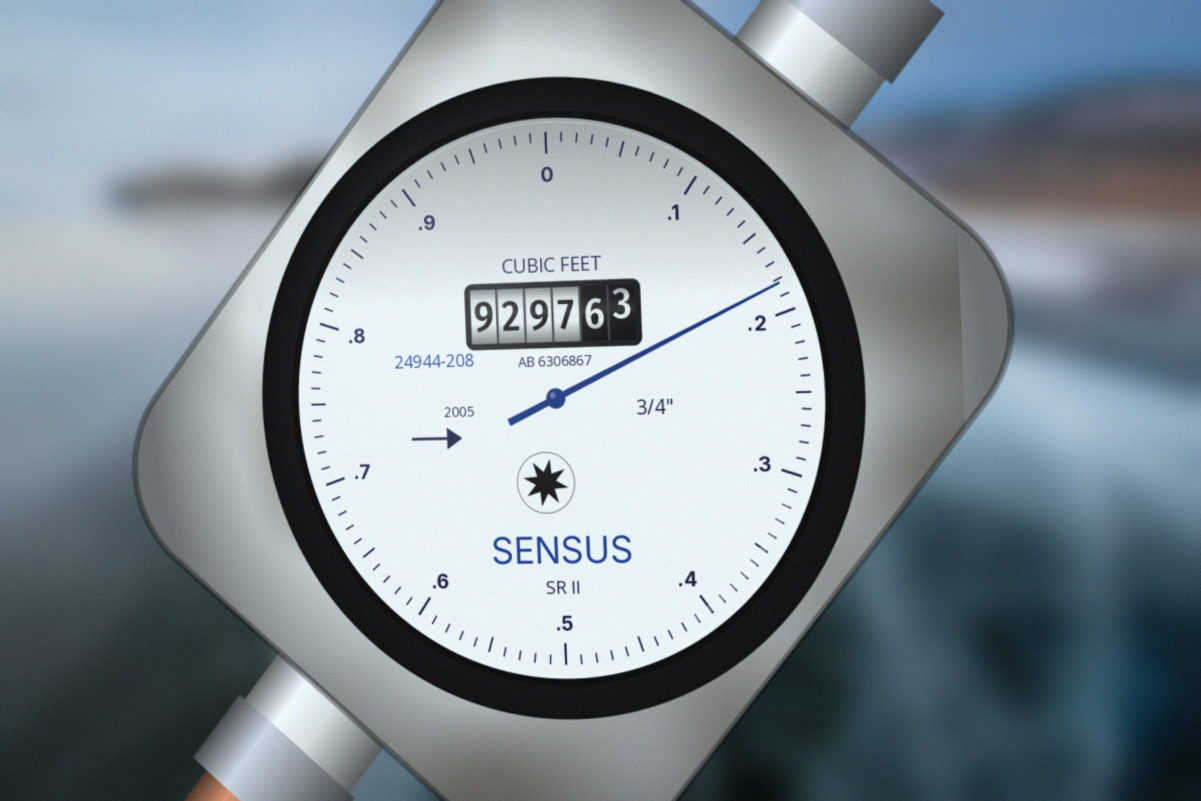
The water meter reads ft³ 929763.18
